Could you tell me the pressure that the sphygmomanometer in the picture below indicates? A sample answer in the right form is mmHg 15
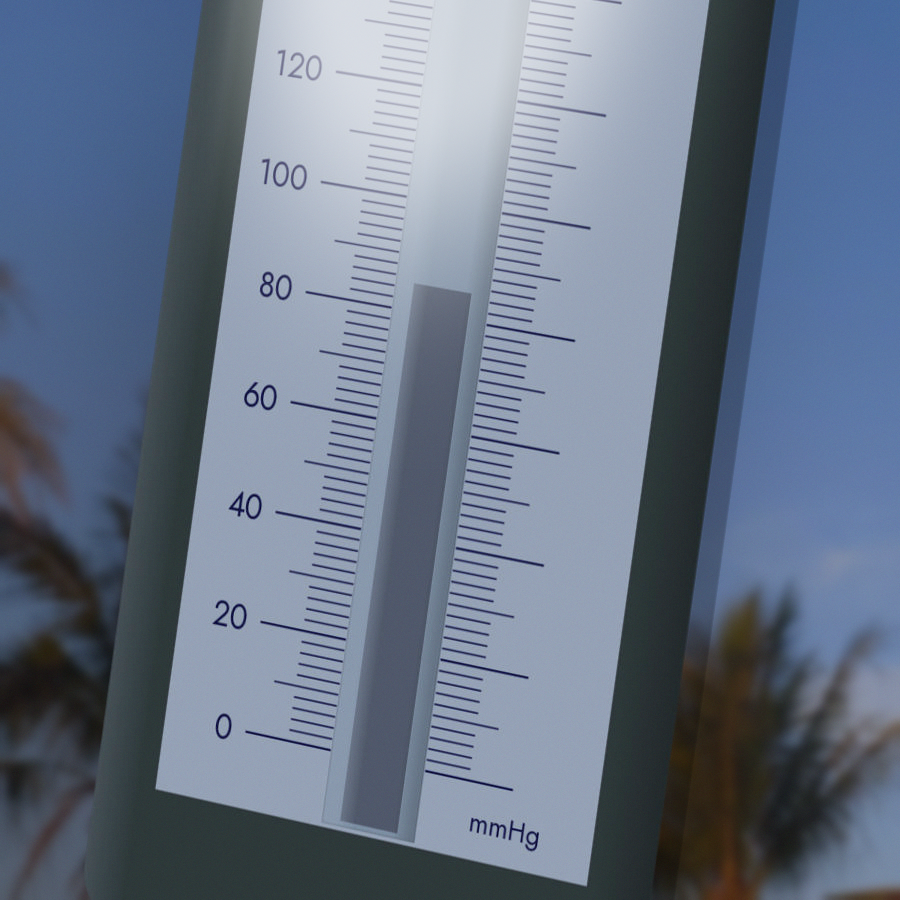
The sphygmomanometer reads mmHg 85
